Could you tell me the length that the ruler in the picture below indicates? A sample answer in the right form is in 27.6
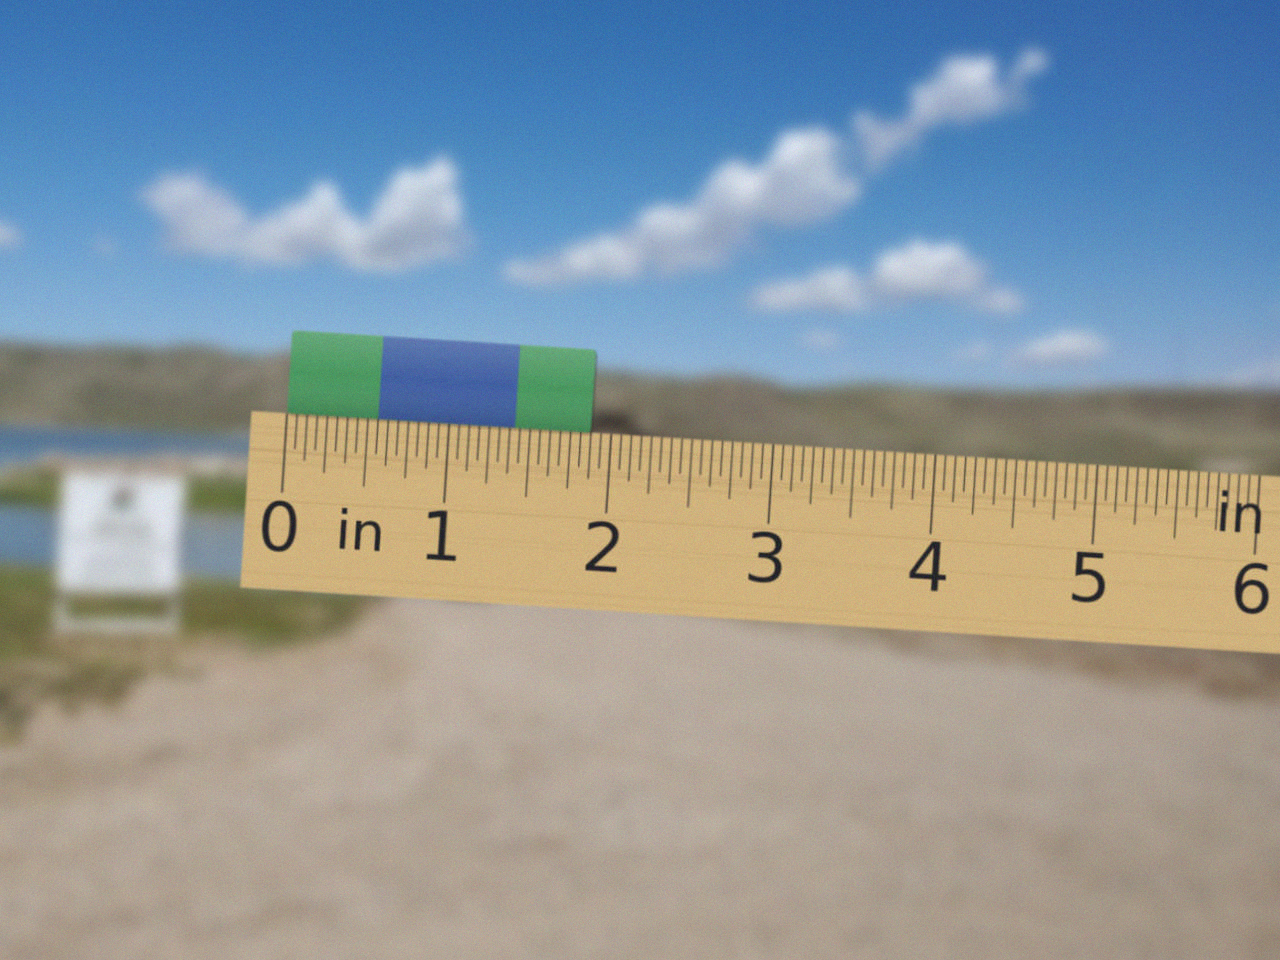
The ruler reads in 1.875
